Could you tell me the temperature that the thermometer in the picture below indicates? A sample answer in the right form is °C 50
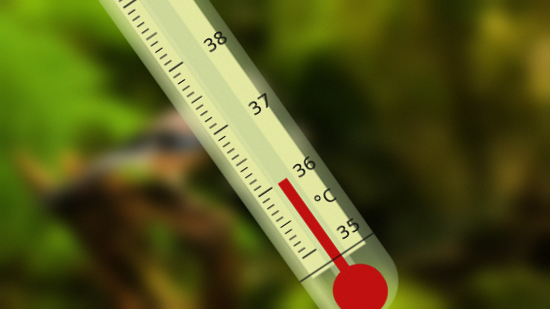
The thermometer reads °C 36
